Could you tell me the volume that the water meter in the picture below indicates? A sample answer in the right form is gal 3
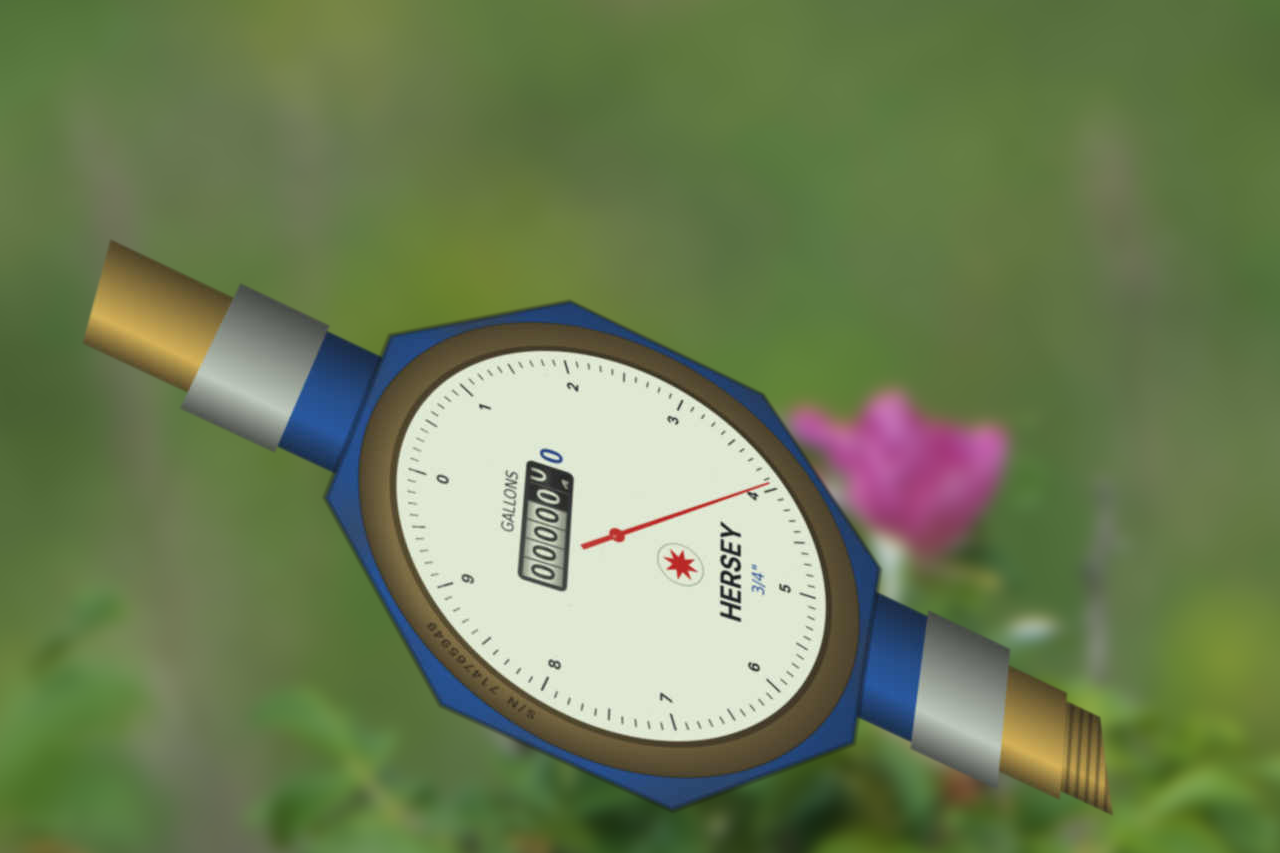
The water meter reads gal 3.9
